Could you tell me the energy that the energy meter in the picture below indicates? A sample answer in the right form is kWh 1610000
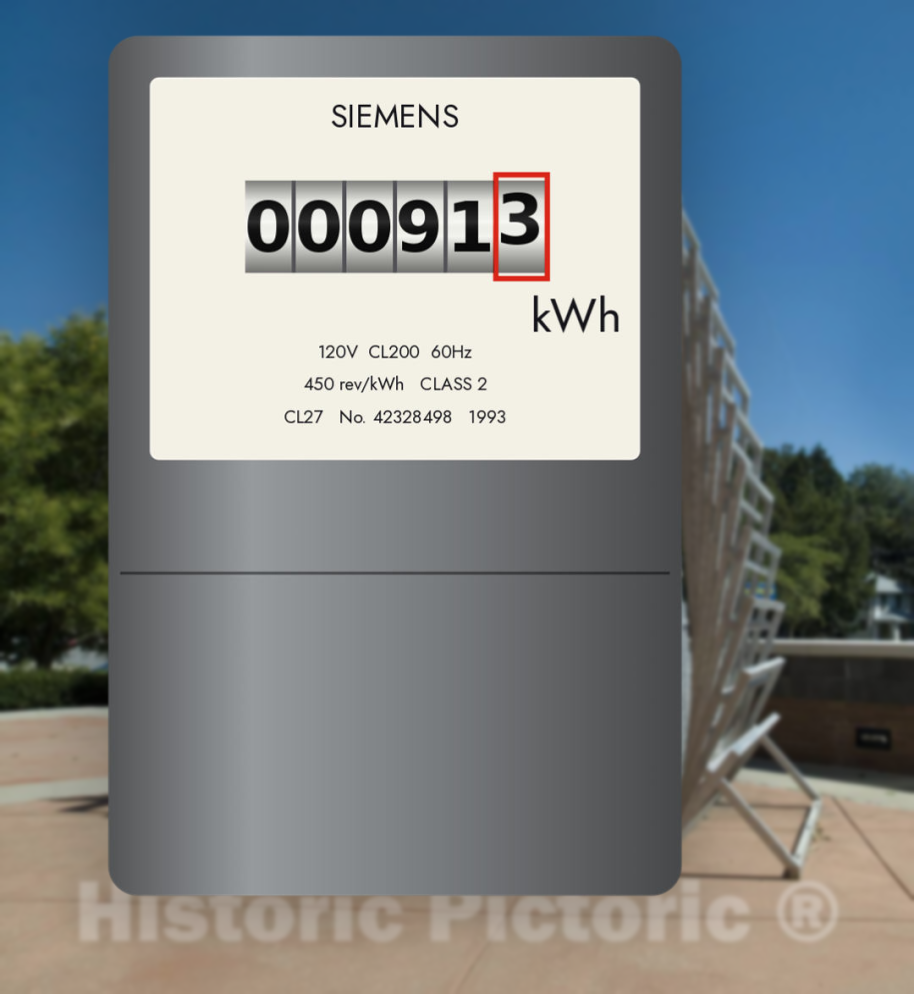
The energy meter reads kWh 91.3
